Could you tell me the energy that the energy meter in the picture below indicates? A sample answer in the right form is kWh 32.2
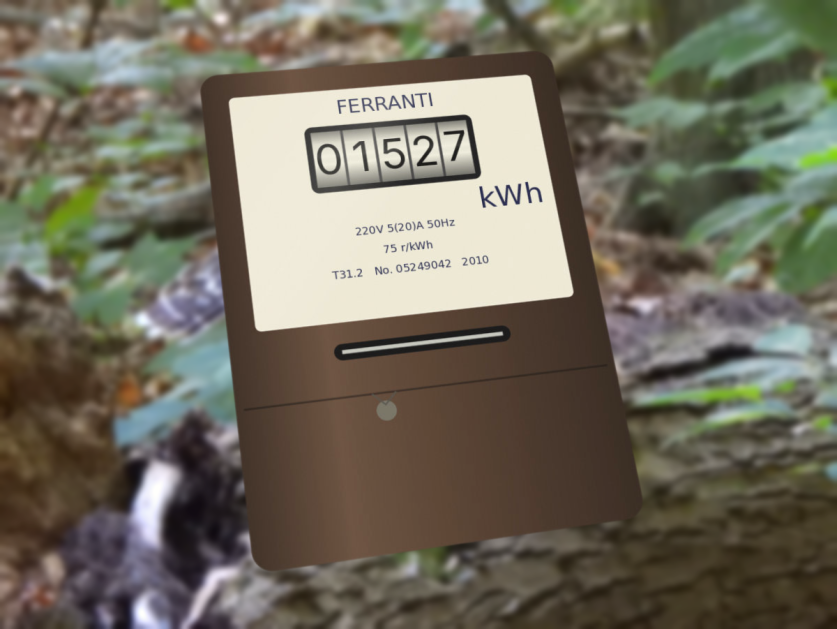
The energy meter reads kWh 1527
